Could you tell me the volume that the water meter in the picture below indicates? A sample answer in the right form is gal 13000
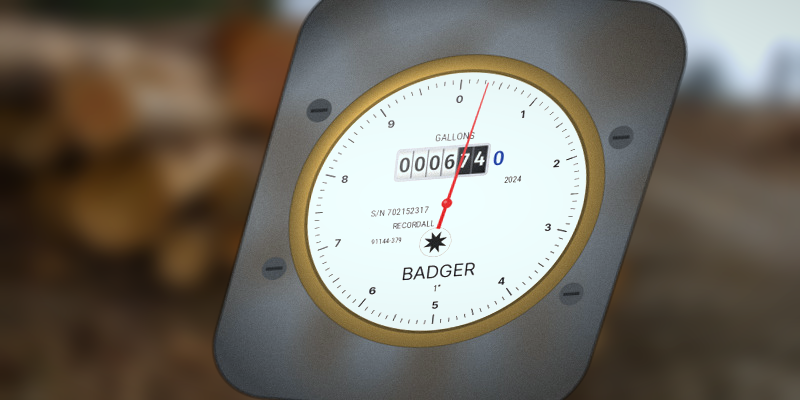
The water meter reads gal 6740.3
